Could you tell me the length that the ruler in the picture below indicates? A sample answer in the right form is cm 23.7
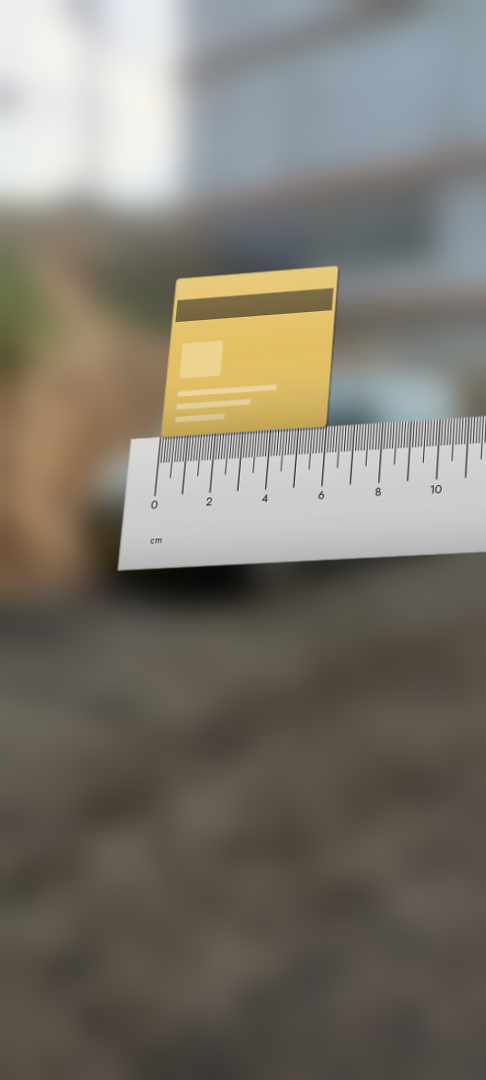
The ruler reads cm 6
